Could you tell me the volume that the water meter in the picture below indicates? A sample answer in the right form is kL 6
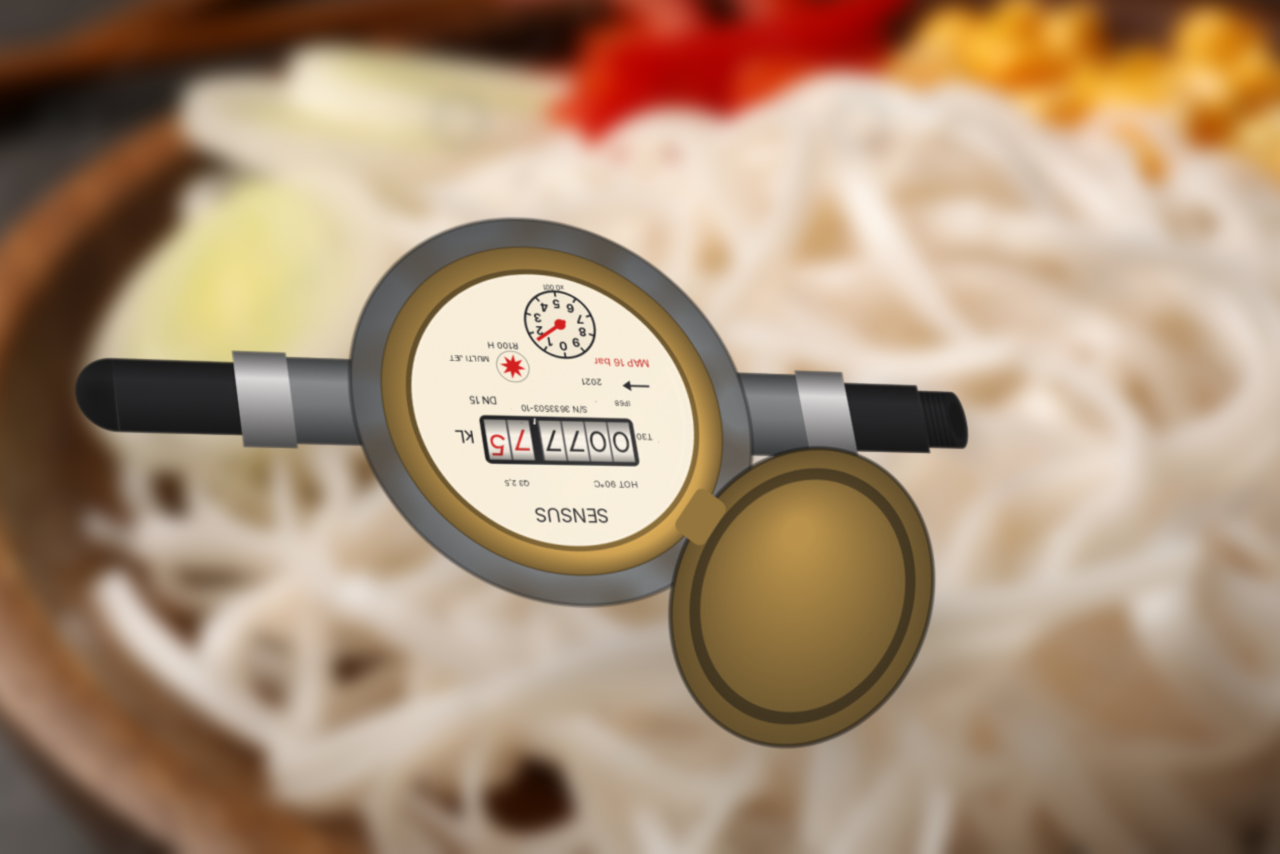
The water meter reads kL 77.751
